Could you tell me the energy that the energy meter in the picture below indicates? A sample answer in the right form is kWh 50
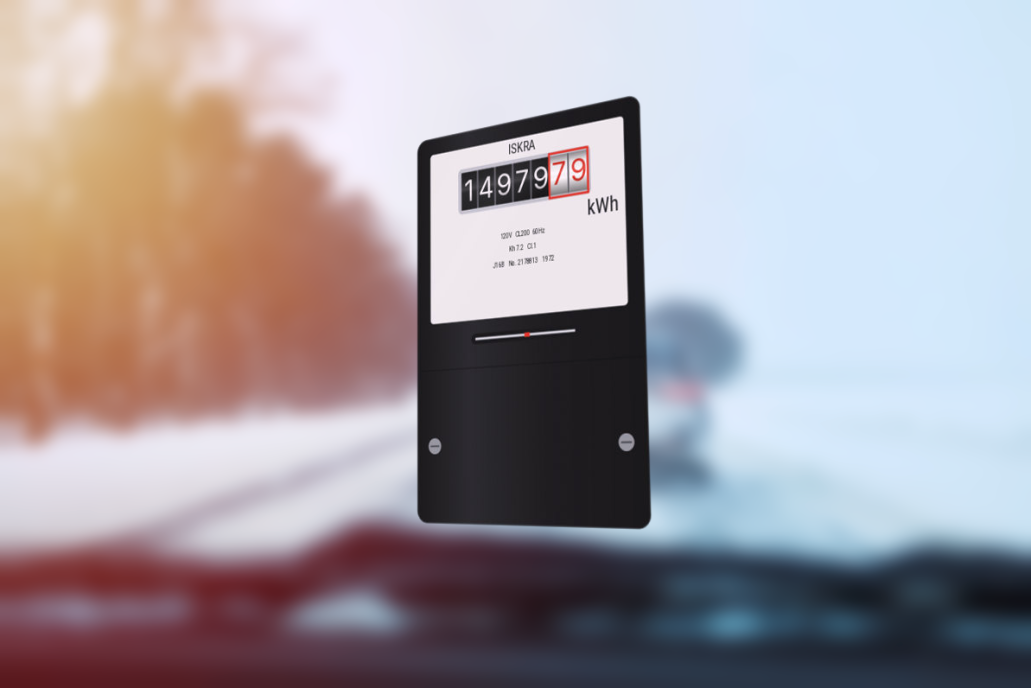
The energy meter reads kWh 14979.79
